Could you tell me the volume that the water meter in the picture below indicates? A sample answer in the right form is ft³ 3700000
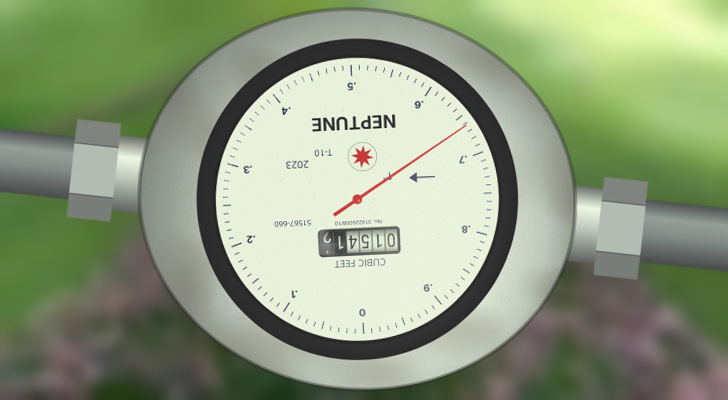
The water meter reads ft³ 15411.66
